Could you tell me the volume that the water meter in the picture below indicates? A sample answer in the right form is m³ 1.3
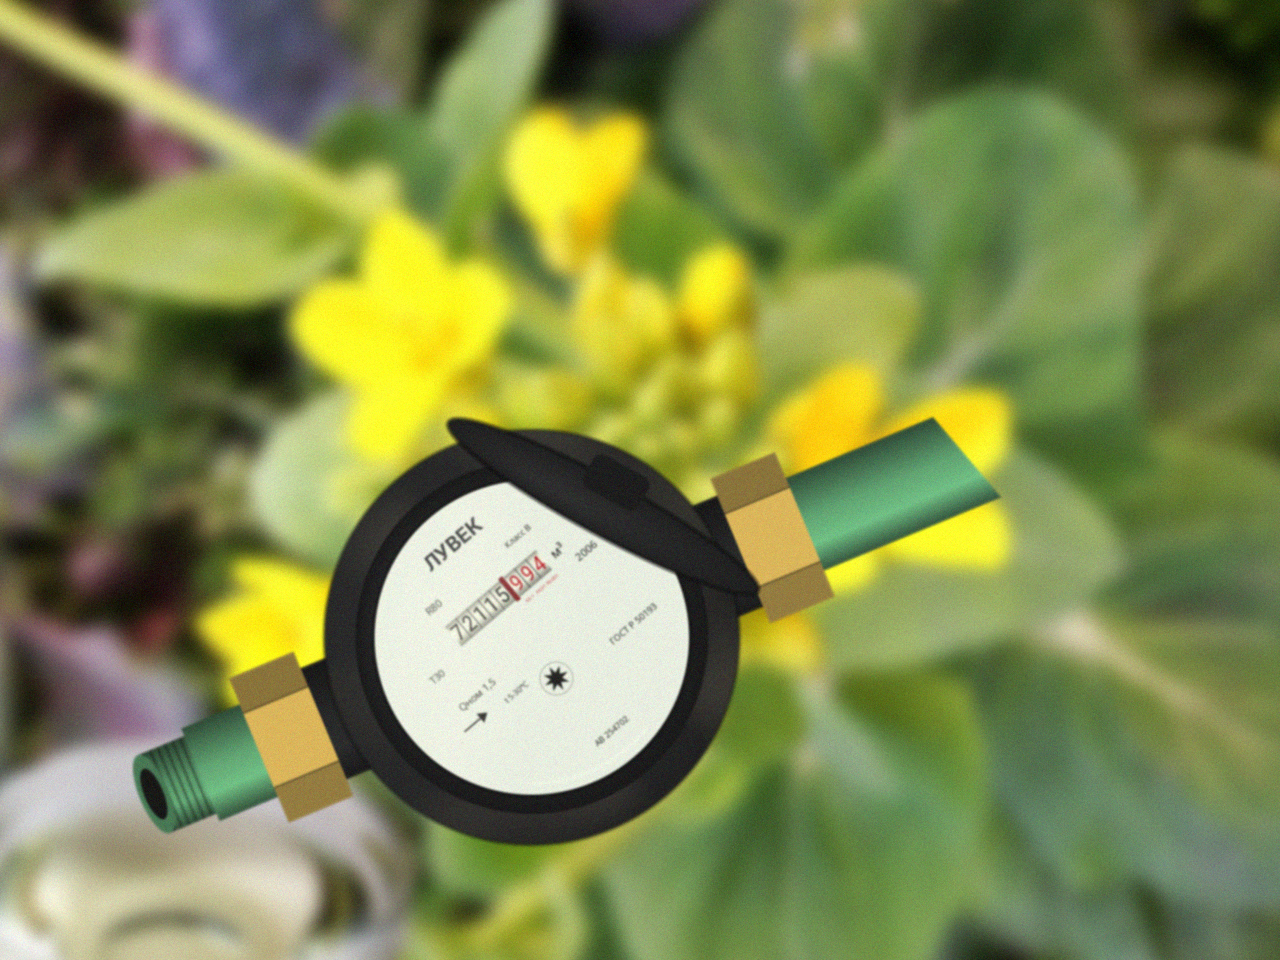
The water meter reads m³ 72115.994
